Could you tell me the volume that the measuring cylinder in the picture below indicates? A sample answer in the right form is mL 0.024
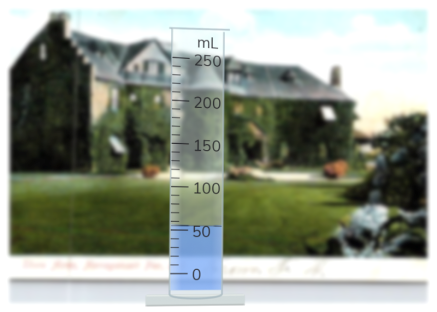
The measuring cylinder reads mL 55
